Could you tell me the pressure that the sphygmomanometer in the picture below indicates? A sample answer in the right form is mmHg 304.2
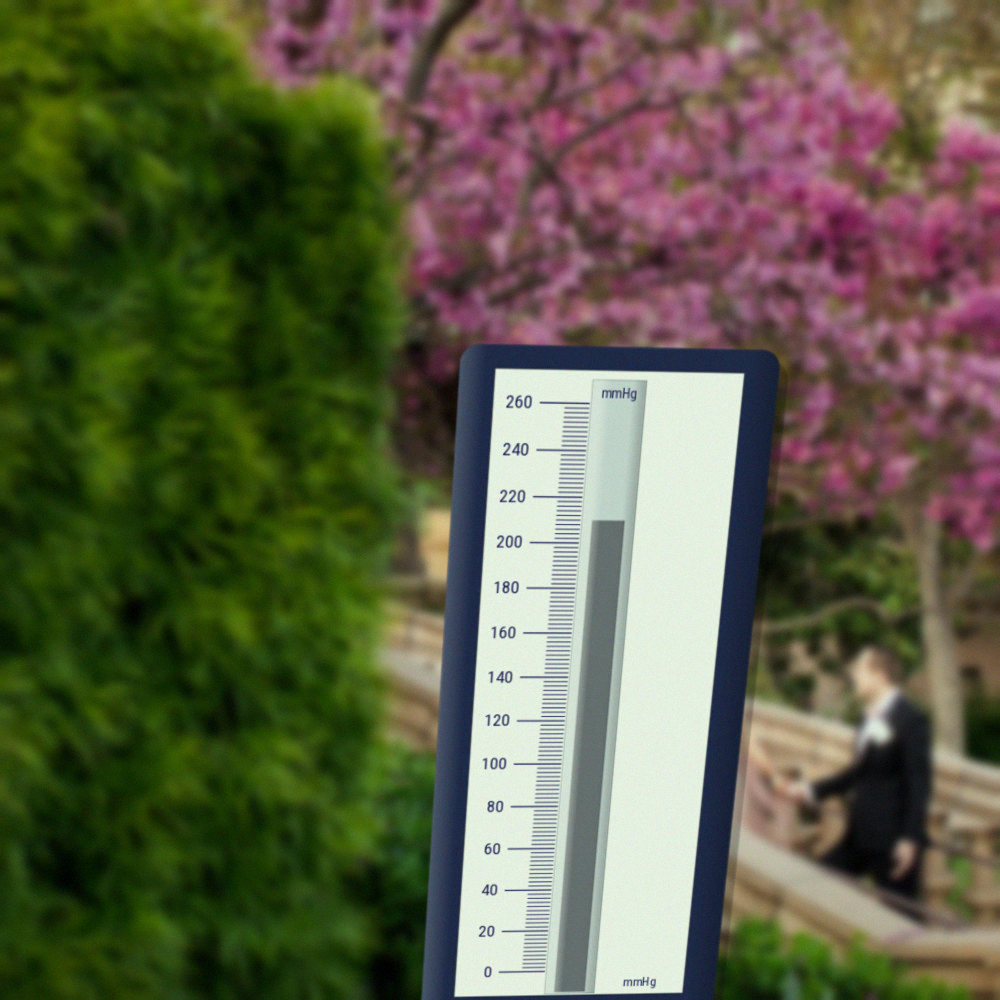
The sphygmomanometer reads mmHg 210
